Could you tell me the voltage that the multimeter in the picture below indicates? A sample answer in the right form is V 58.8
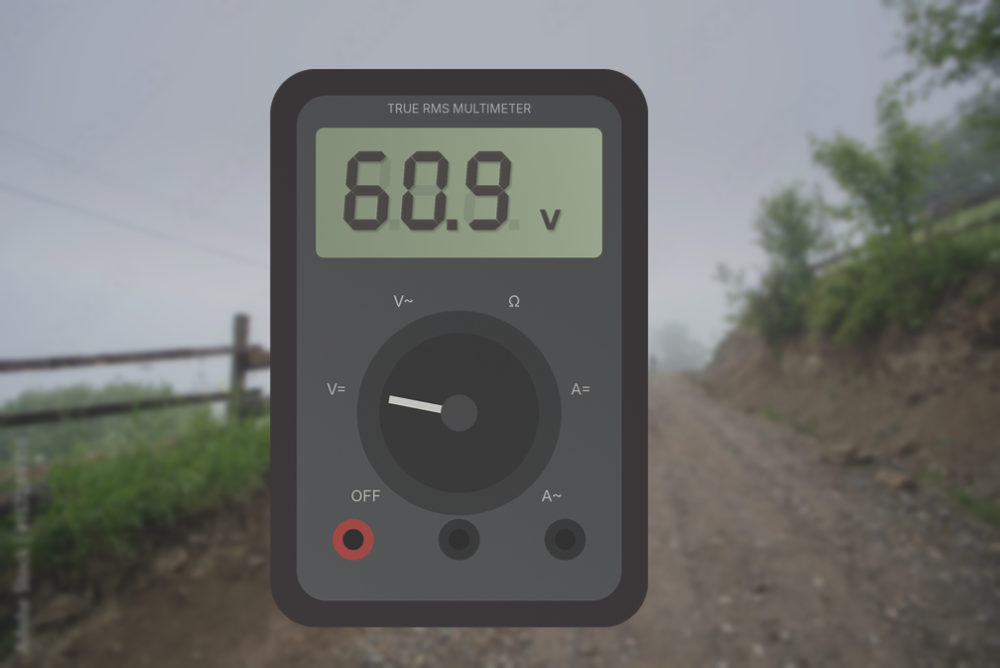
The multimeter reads V 60.9
